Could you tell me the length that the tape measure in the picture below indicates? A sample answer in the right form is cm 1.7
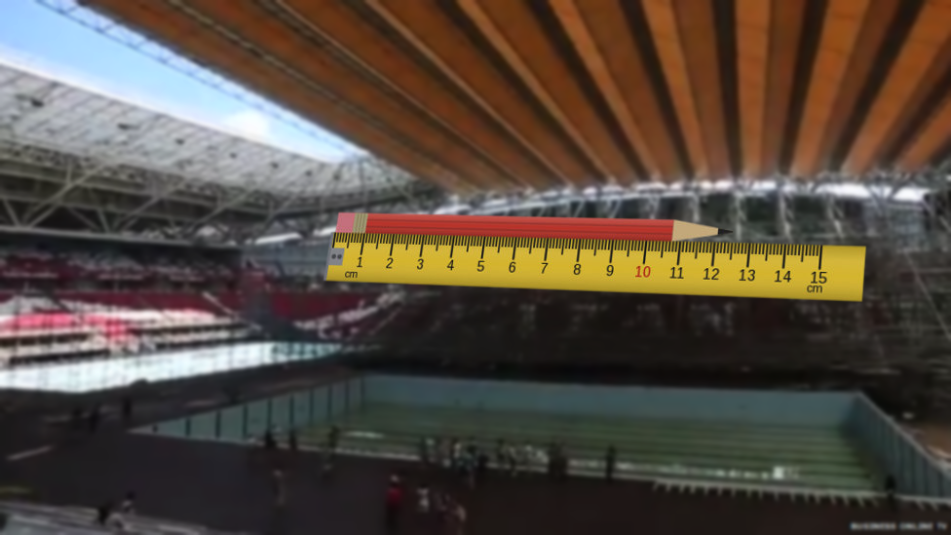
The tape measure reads cm 12.5
